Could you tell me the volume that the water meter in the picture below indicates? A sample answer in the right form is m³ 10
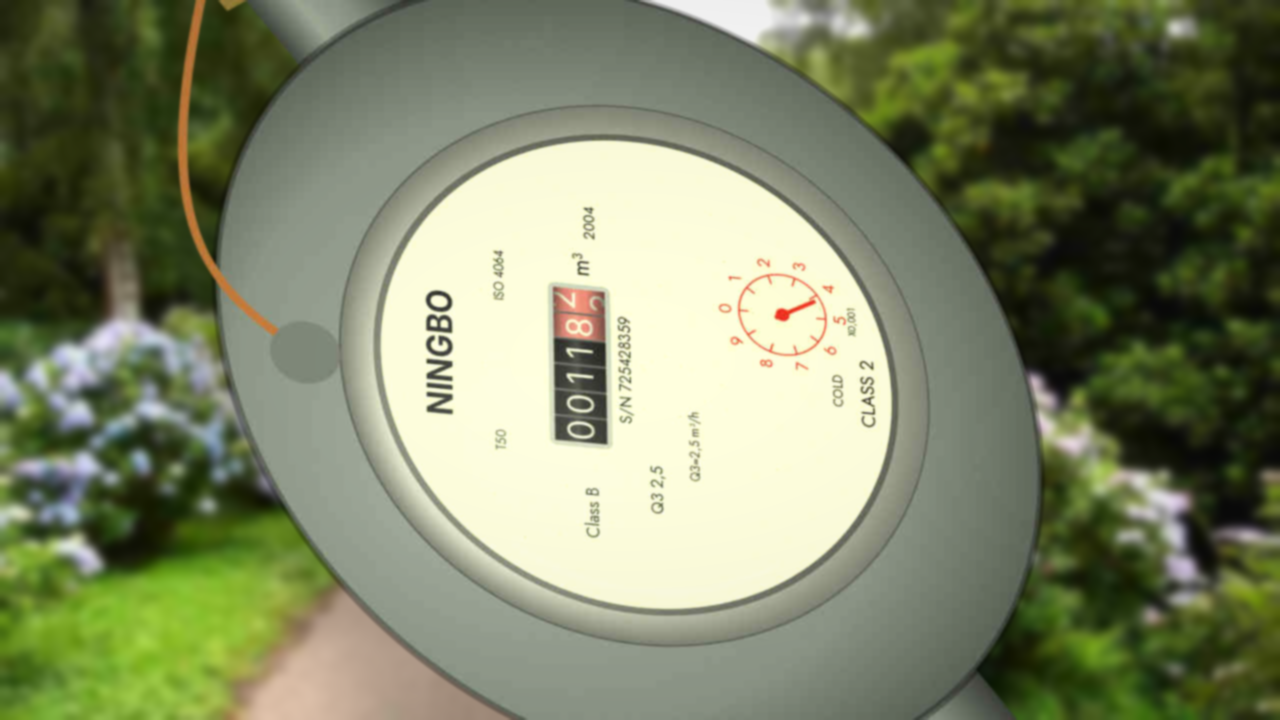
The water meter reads m³ 11.824
